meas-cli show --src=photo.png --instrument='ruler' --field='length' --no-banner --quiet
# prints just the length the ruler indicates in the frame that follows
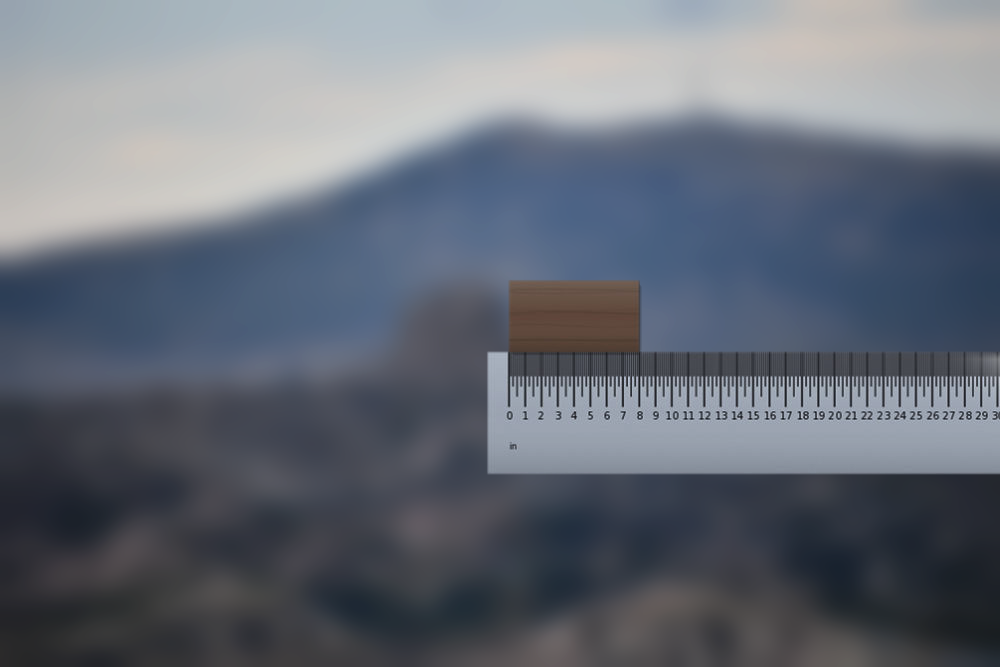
8 in
